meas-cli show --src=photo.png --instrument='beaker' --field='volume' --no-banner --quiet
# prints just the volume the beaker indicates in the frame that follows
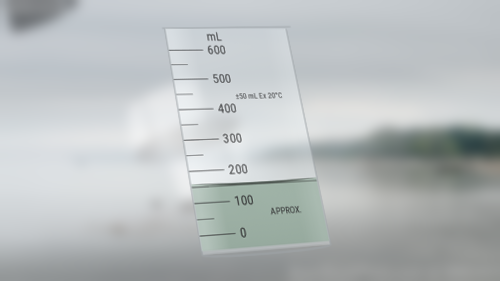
150 mL
